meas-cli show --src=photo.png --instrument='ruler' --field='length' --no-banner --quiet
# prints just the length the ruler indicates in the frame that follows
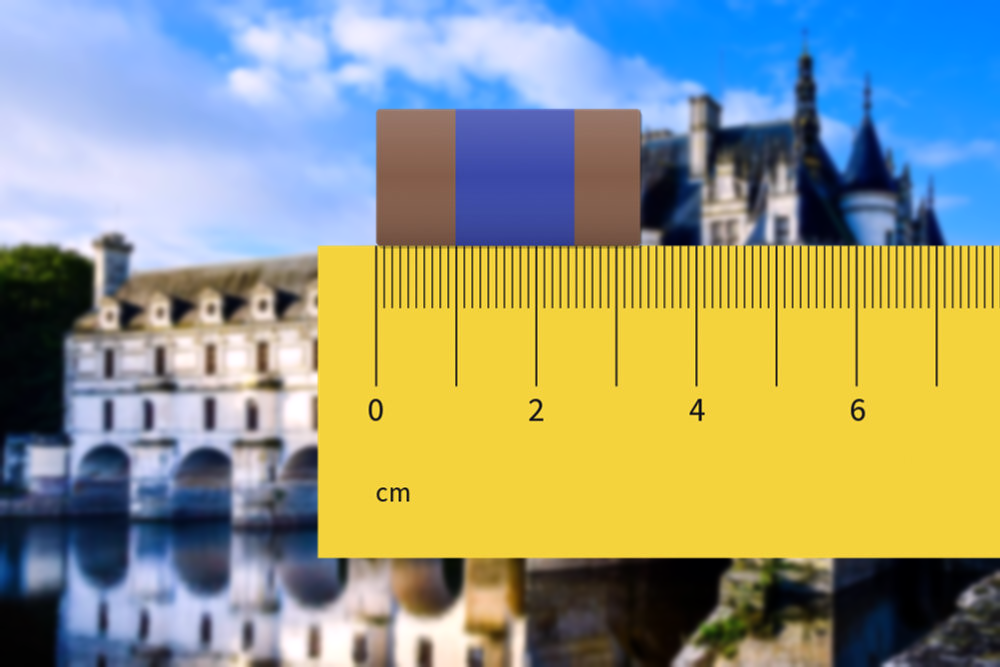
3.3 cm
